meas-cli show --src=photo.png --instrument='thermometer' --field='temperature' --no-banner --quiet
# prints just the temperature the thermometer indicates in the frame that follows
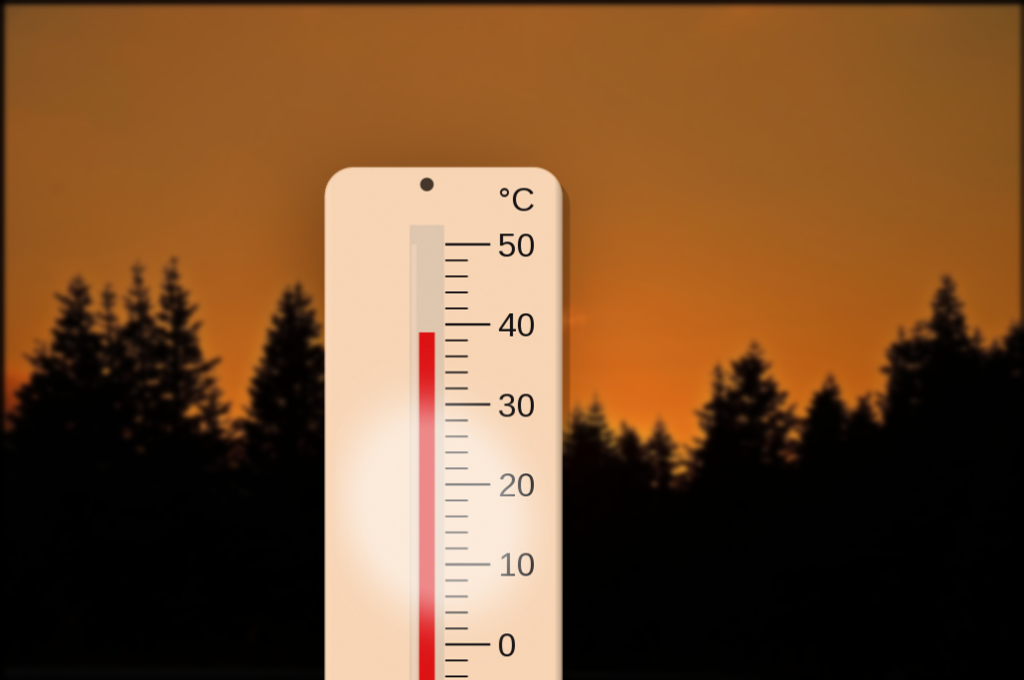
39 °C
